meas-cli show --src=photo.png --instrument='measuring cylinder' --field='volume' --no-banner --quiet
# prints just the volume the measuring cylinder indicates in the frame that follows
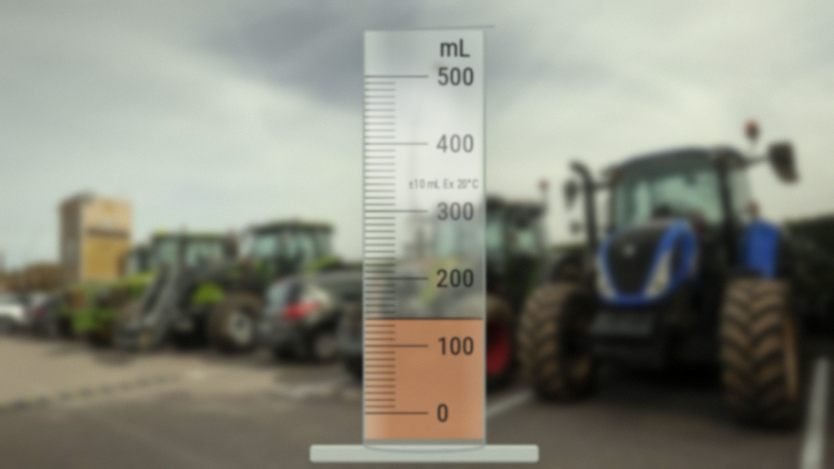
140 mL
